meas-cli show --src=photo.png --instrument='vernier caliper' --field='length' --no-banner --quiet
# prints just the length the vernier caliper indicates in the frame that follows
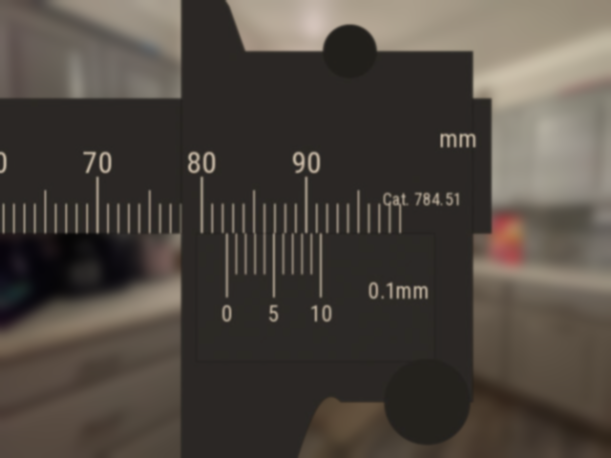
82.4 mm
